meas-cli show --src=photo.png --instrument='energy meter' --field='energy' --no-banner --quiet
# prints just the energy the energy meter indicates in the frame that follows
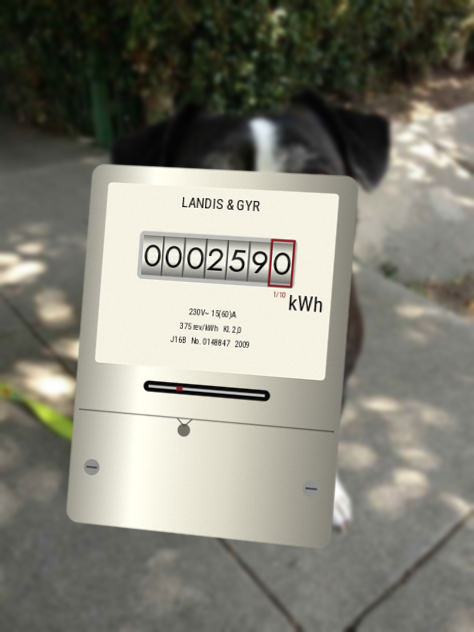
259.0 kWh
